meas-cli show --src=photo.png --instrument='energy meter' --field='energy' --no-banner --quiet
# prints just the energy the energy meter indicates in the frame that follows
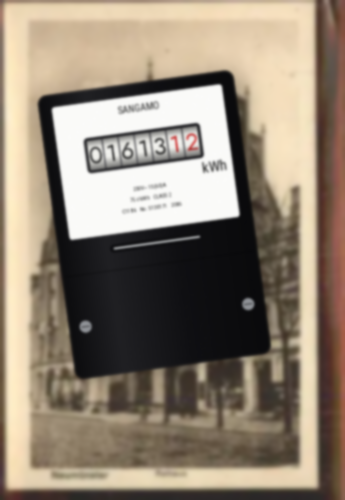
1613.12 kWh
